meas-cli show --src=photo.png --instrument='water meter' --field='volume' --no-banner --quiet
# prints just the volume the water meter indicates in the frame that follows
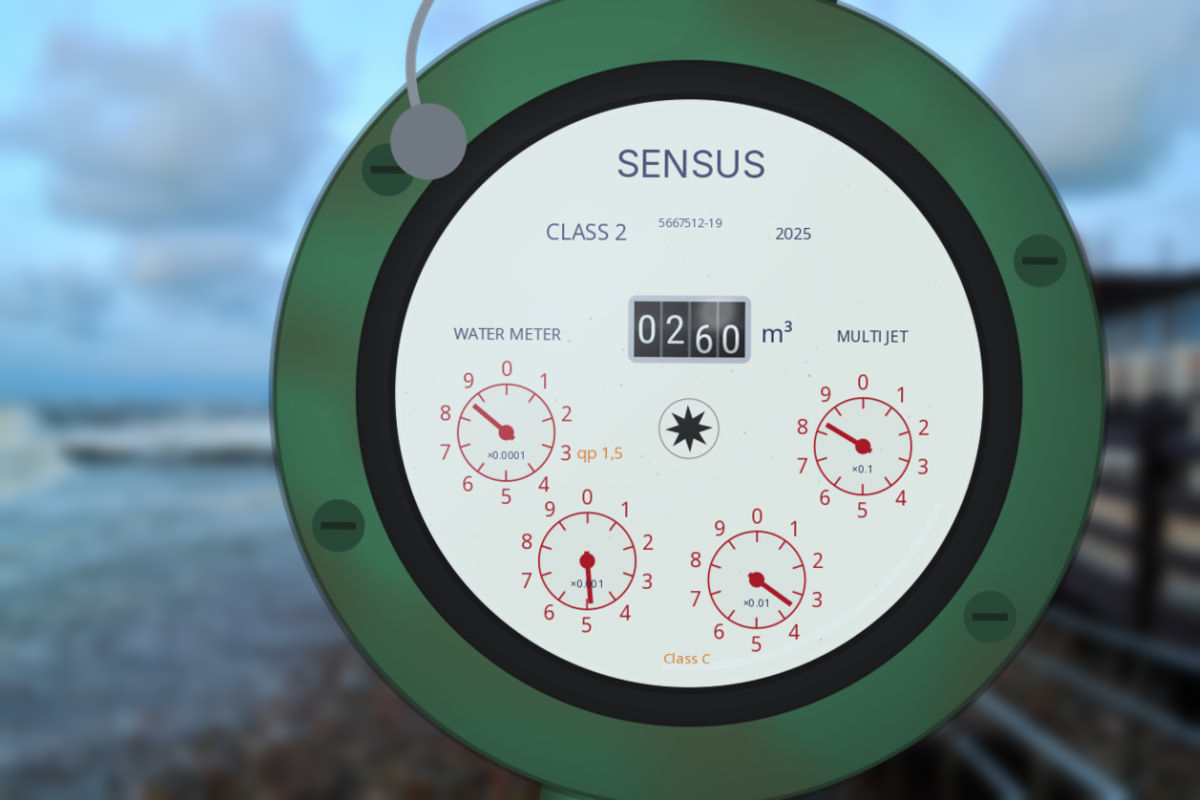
259.8348 m³
